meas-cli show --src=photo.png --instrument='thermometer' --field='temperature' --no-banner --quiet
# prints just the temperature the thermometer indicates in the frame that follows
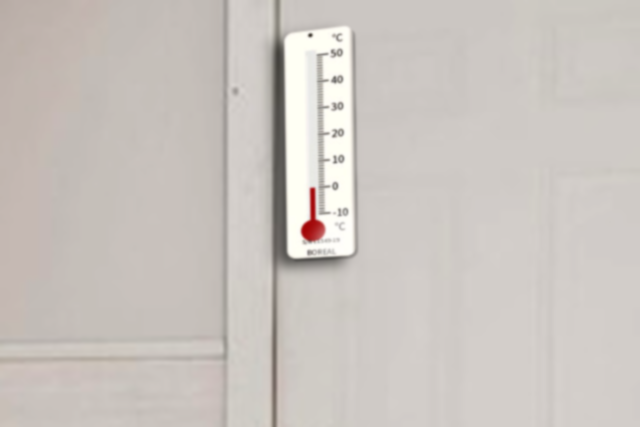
0 °C
